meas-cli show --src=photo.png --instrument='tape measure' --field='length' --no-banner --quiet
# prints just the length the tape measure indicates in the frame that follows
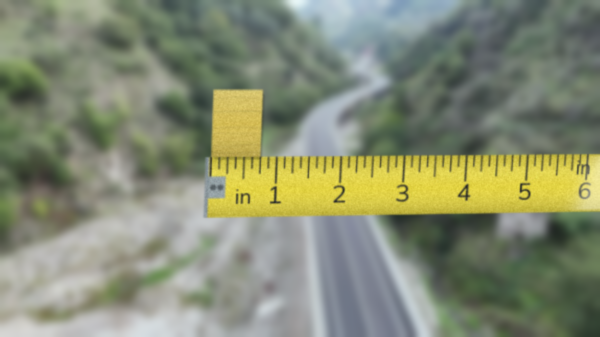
0.75 in
